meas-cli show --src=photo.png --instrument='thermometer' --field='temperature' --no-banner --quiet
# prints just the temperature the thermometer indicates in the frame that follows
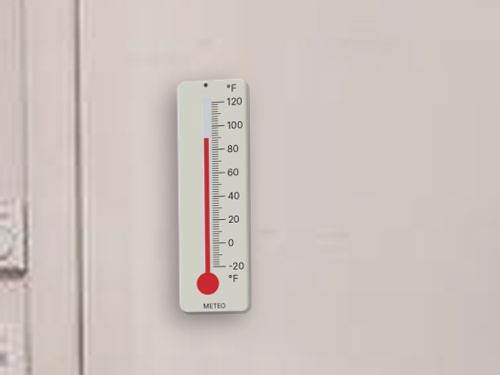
90 °F
